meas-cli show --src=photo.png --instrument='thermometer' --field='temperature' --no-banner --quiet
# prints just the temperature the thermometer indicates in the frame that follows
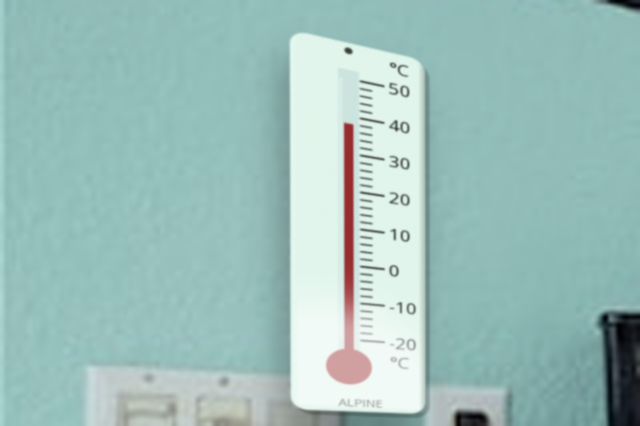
38 °C
